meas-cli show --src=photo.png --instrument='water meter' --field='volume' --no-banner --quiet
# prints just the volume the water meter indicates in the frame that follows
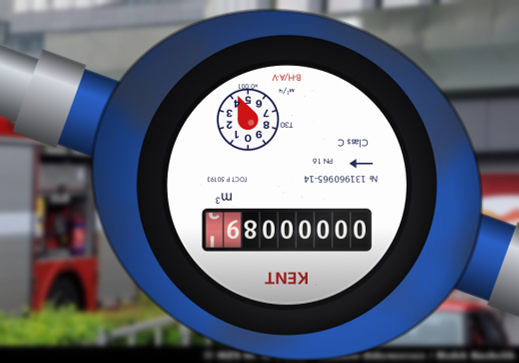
8.914 m³
